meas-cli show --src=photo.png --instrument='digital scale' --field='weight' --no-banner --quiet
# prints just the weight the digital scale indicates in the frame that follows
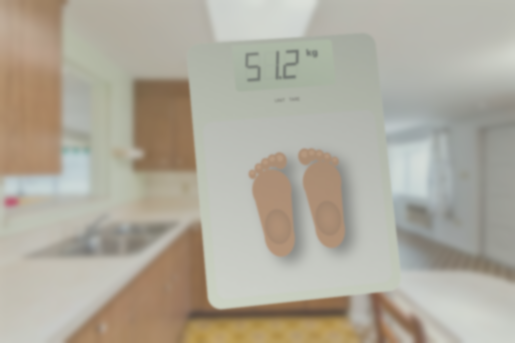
51.2 kg
